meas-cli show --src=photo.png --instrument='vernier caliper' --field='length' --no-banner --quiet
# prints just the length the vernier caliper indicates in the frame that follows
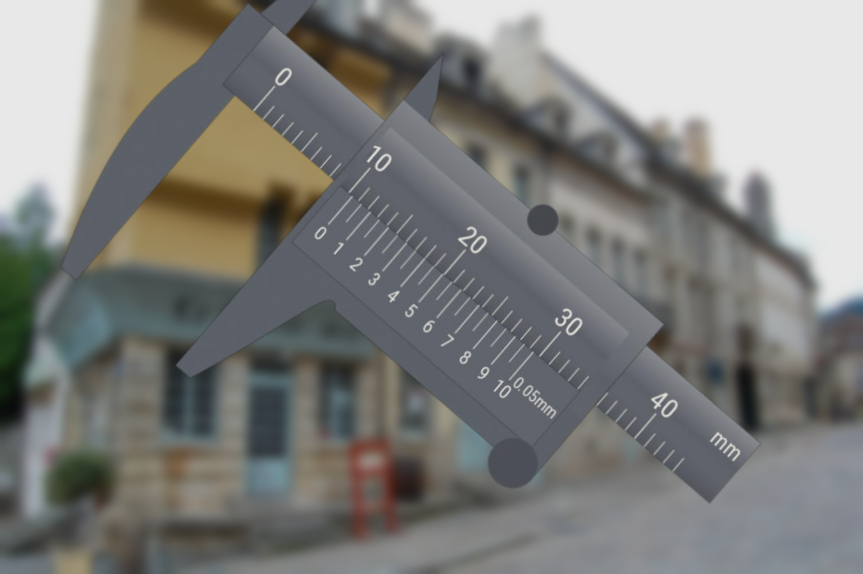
10.4 mm
